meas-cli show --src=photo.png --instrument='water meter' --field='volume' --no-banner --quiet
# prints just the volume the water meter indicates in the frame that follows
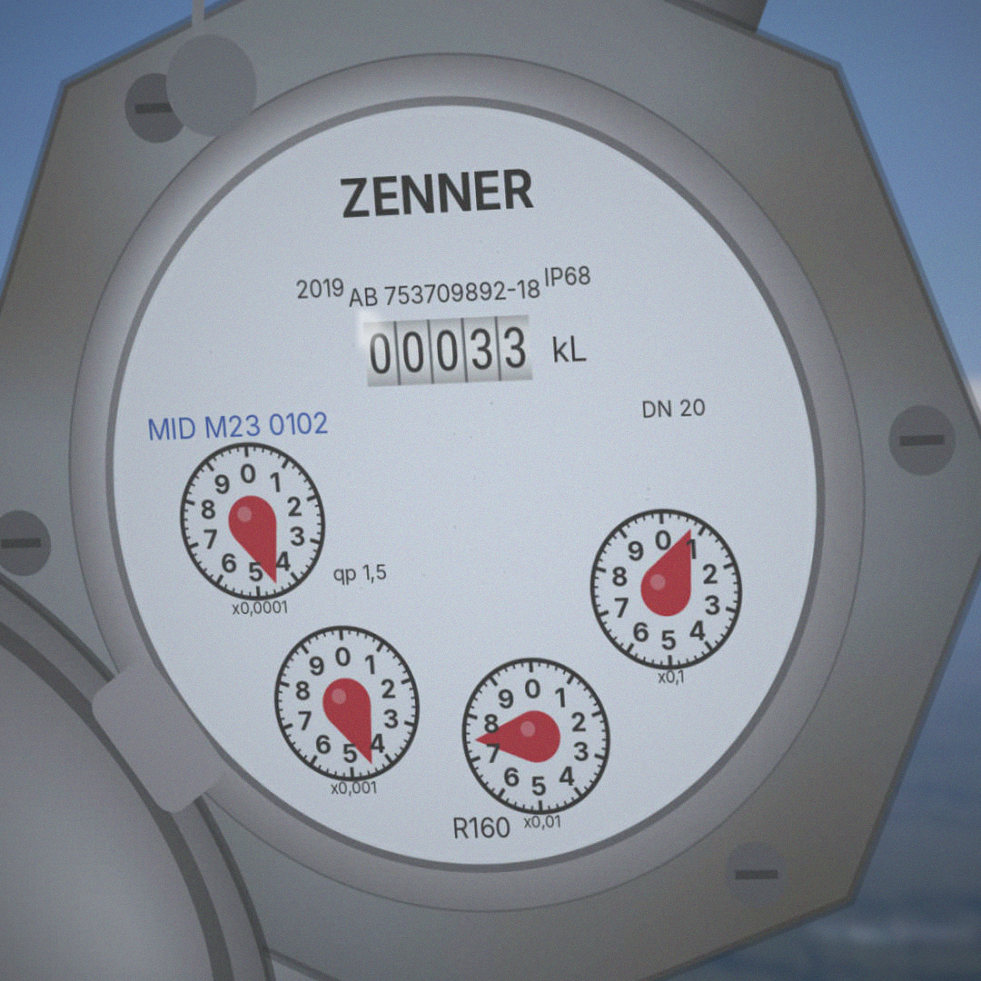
33.0744 kL
